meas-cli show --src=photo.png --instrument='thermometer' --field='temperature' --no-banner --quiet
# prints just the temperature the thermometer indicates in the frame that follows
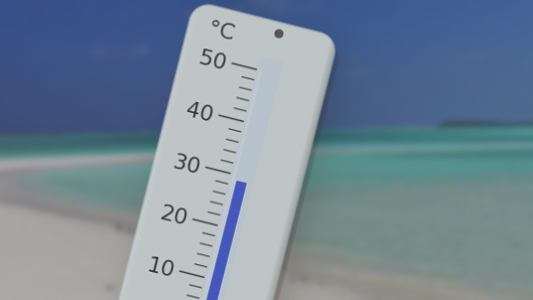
29 °C
